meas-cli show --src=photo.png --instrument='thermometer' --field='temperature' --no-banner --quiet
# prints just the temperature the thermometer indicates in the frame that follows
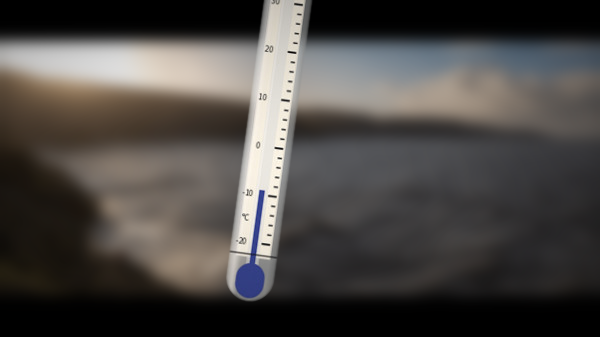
-9 °C
